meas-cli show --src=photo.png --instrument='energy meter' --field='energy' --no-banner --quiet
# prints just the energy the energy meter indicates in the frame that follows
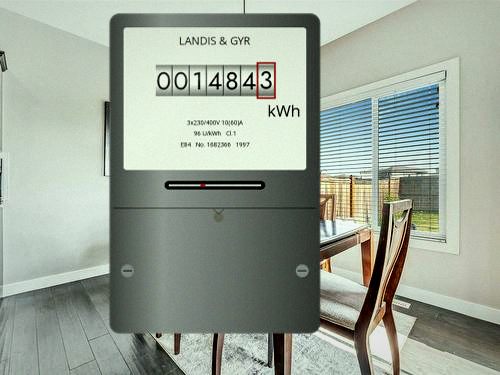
1484.3 kWh
